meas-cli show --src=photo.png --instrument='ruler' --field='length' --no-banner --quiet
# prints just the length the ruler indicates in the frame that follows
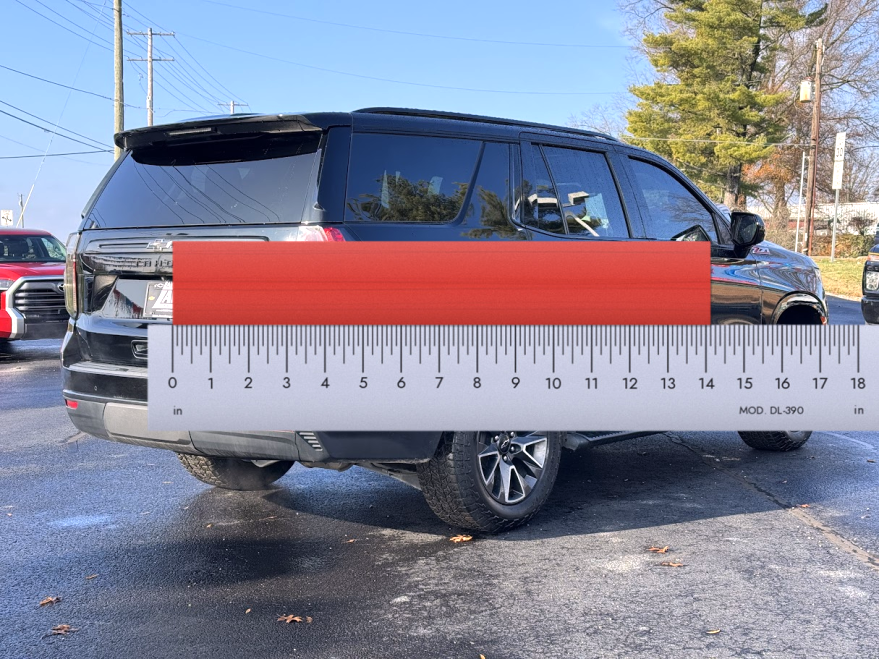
14.125 in
